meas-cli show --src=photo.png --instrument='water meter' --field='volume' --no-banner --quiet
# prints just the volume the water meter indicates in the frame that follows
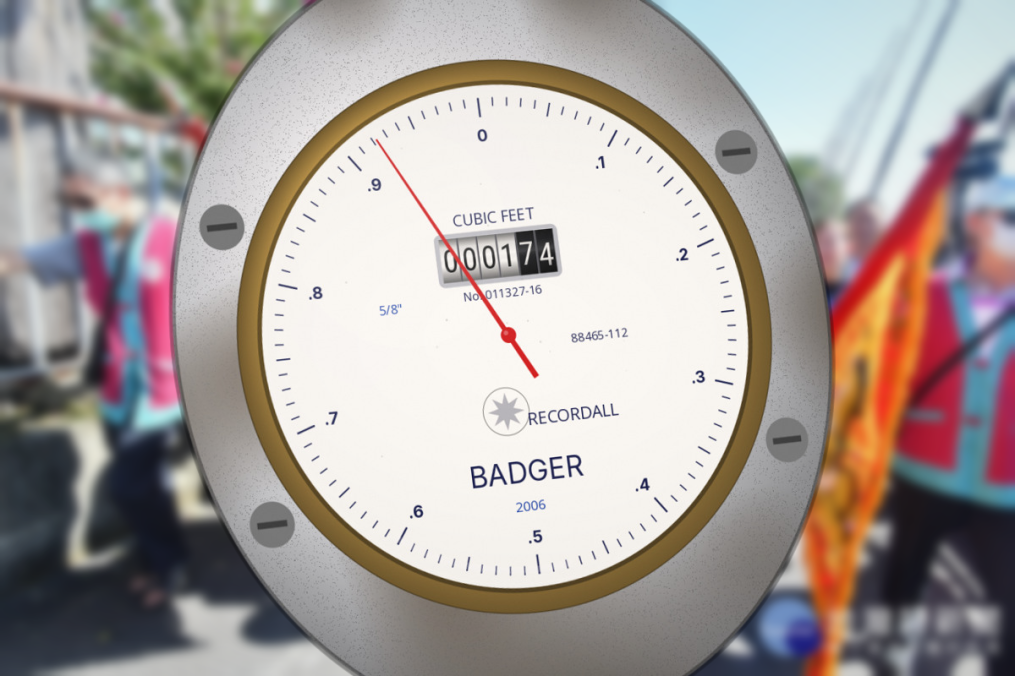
173.92 ft³
